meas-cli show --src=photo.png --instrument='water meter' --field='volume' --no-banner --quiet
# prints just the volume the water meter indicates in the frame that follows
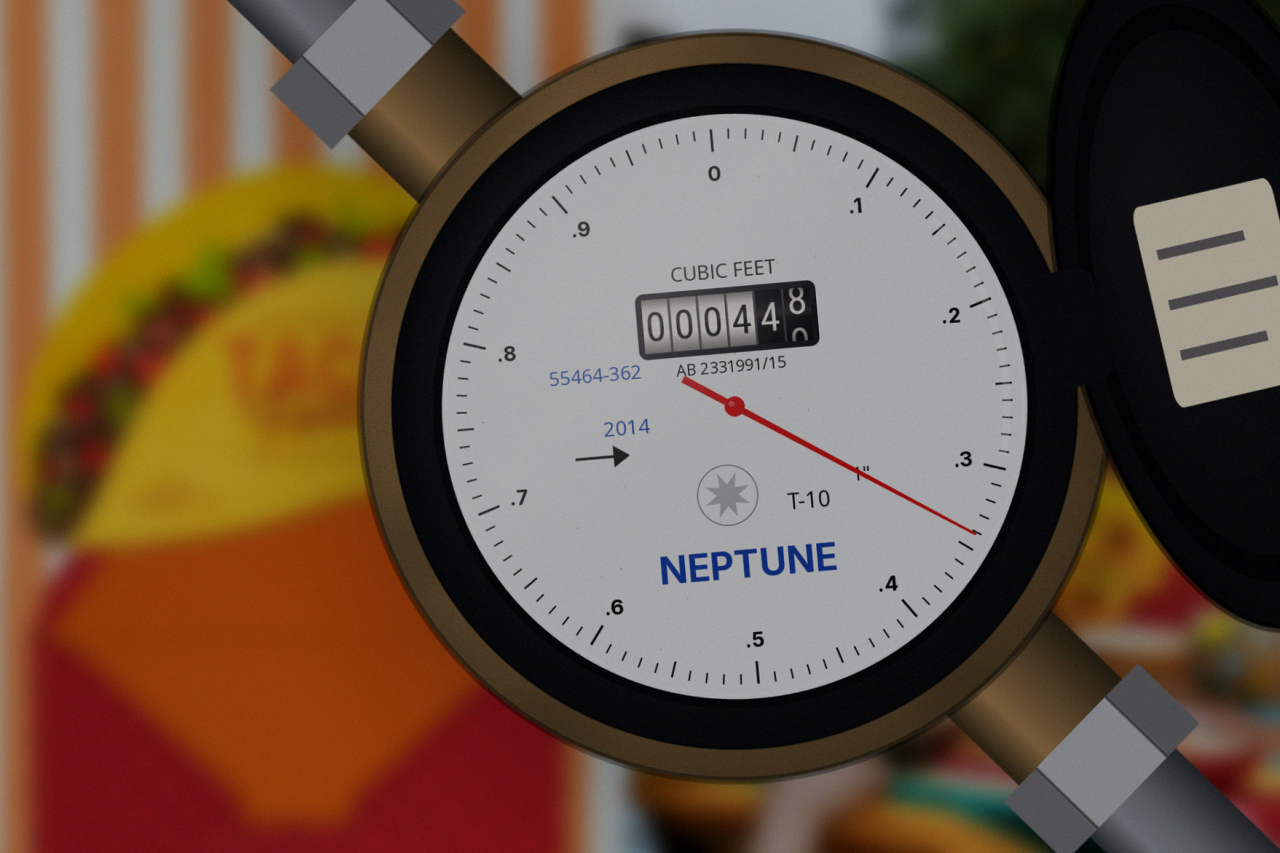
448.34 ft³
